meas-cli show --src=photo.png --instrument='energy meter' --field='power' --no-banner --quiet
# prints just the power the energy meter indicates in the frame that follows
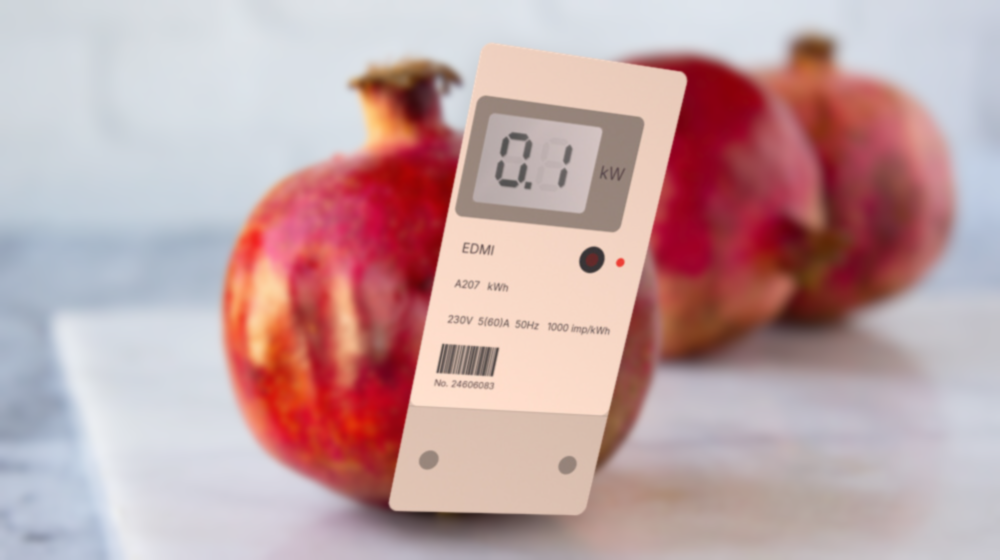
0.1 kW
